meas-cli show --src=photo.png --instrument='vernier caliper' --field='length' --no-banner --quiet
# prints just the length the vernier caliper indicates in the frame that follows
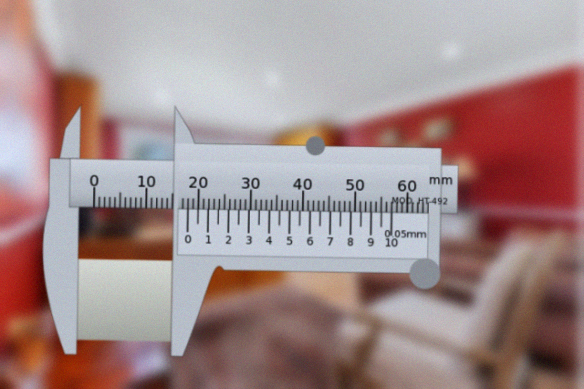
18.0 mm
